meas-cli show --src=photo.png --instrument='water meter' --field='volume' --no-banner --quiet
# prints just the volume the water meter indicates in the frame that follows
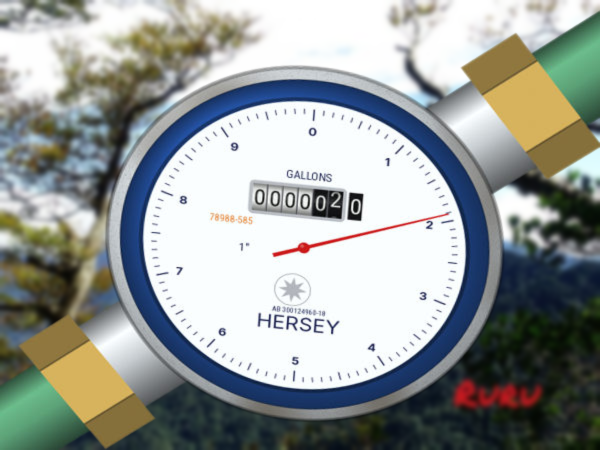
21.9 gal
